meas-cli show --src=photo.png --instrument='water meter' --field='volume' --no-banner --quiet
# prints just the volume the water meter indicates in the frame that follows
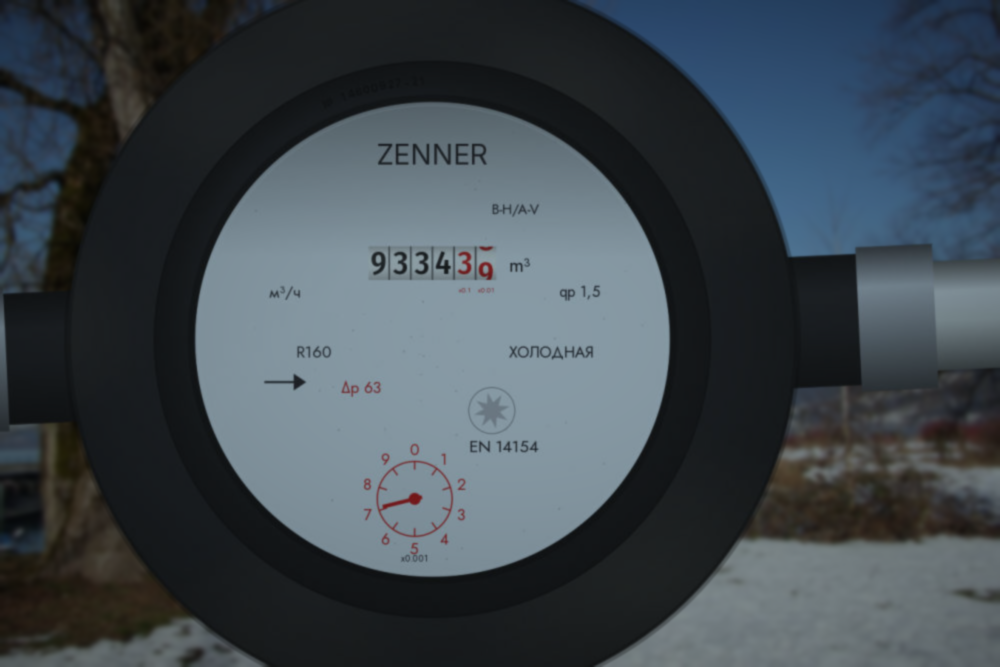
9334.387 m³
